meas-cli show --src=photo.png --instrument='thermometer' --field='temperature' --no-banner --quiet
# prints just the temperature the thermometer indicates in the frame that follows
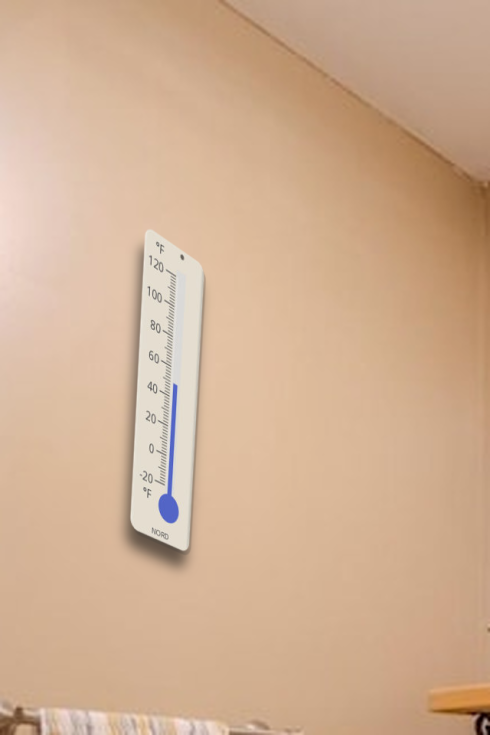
50 °F
